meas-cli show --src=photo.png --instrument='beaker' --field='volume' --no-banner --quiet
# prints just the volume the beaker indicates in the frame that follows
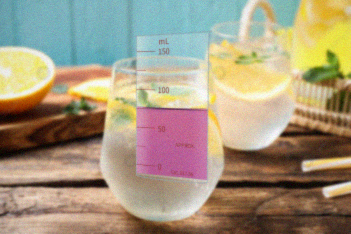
75 mL
